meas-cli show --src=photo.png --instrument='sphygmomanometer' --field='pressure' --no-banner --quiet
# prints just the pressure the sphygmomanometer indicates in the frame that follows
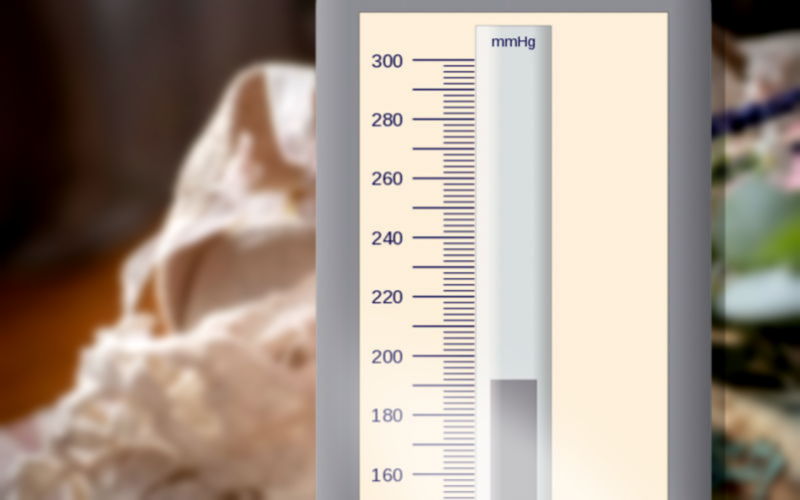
192 mmHg
